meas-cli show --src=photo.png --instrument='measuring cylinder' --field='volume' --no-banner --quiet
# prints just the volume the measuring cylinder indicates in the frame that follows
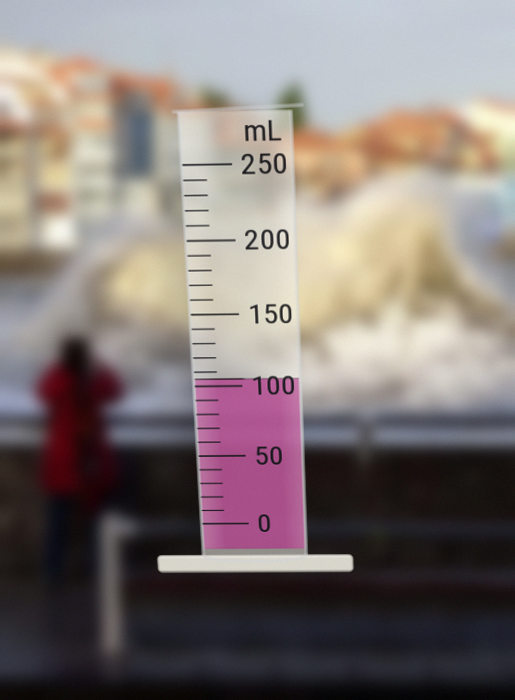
105 mL
